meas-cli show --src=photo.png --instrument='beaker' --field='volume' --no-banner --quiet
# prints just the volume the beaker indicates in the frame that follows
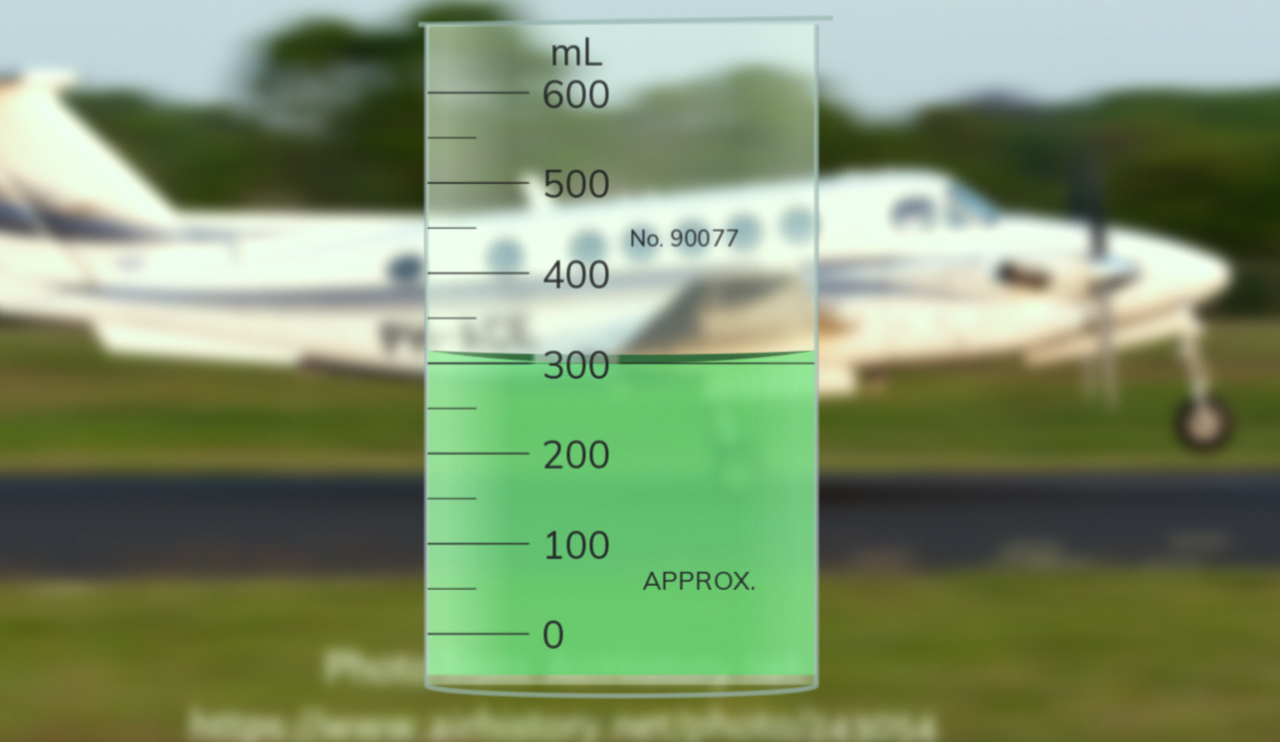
300 mL
